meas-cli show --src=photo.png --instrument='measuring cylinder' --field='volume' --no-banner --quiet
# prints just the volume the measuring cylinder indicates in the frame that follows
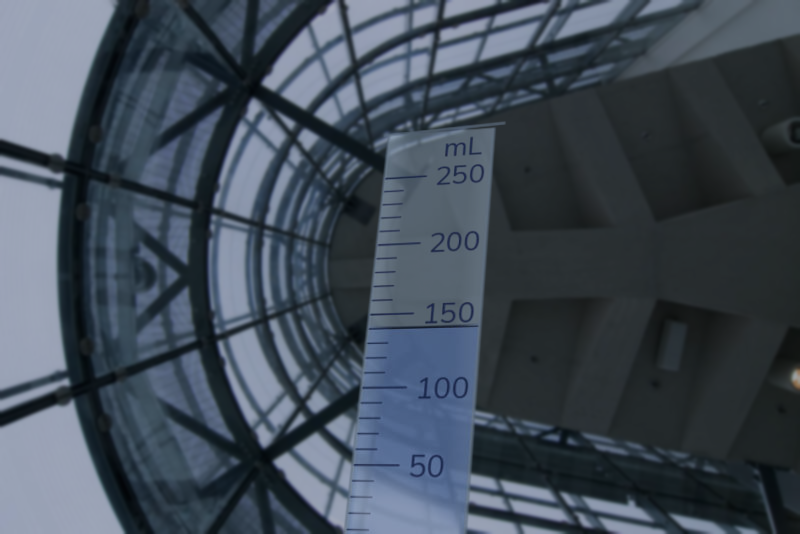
140 mL
